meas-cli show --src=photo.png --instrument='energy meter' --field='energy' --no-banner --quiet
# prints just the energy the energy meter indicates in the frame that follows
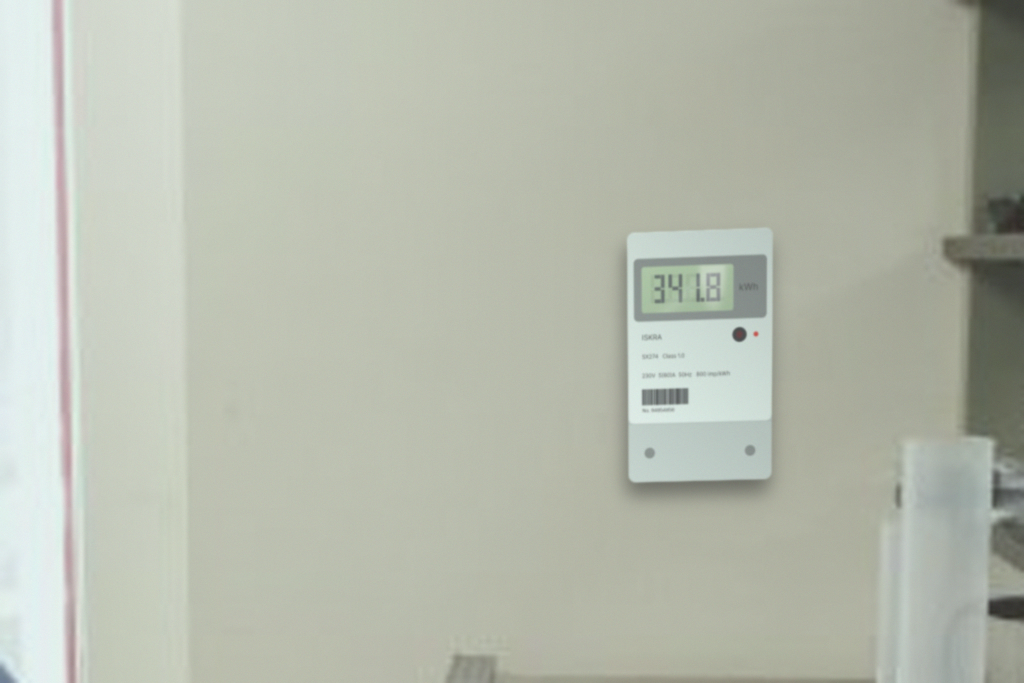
341.8 kWh
